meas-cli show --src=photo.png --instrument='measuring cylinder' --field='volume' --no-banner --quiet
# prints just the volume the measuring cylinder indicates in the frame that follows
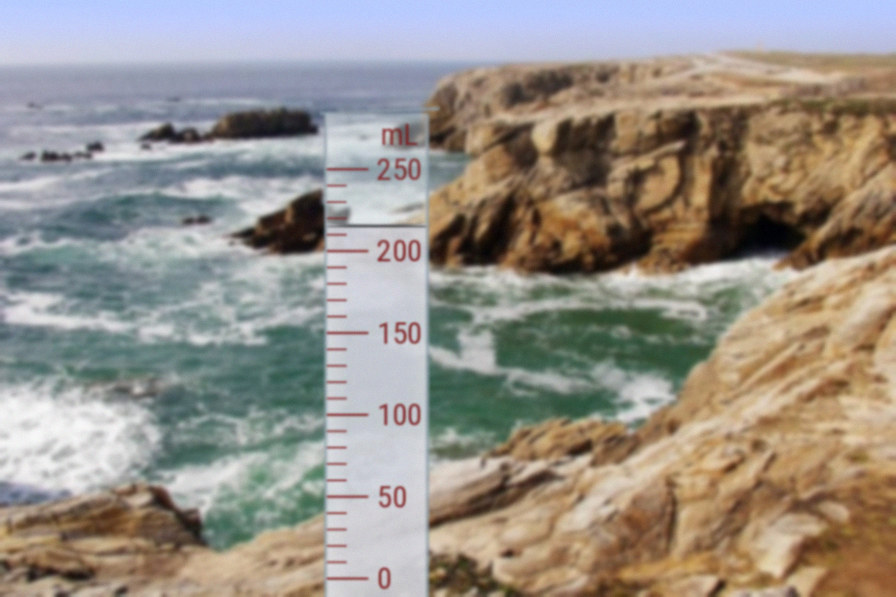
215 mL
